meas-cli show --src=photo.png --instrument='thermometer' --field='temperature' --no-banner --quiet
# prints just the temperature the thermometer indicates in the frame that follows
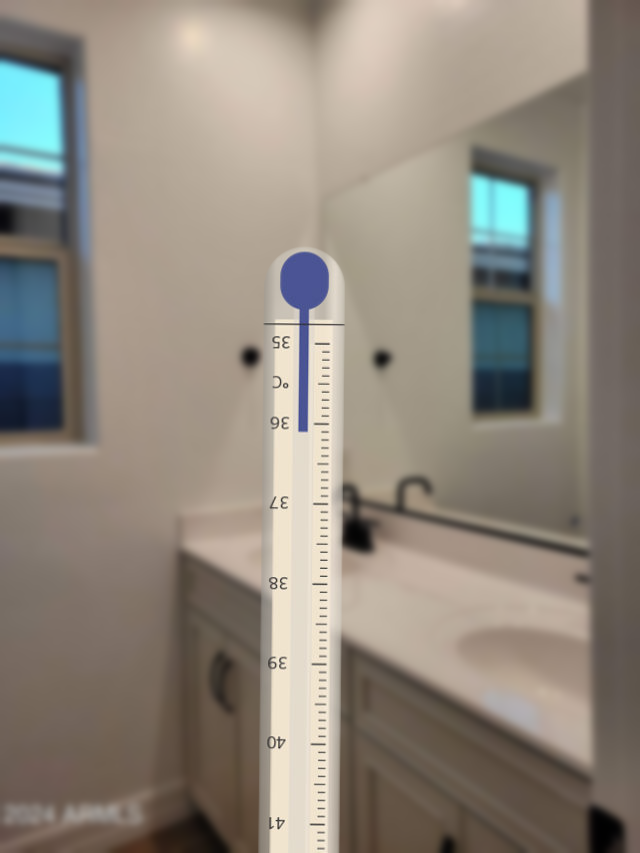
36.1 °C
